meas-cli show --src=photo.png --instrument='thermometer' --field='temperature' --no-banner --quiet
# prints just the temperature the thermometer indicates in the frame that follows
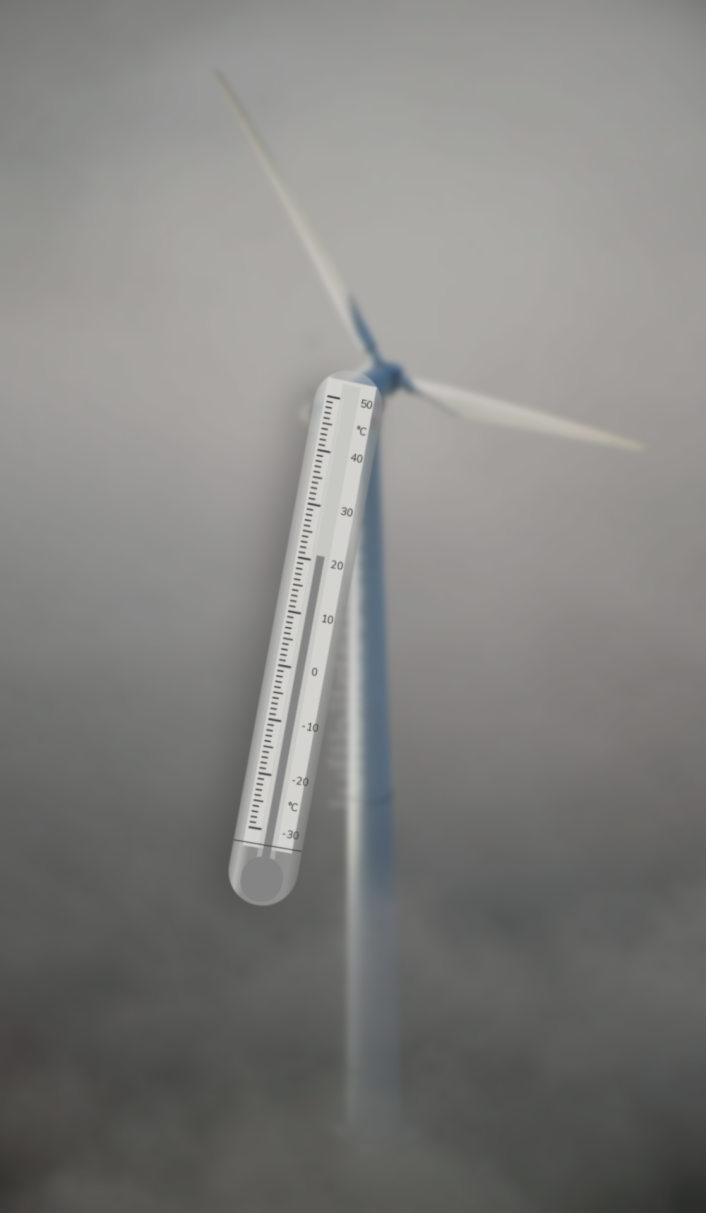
21 °C
